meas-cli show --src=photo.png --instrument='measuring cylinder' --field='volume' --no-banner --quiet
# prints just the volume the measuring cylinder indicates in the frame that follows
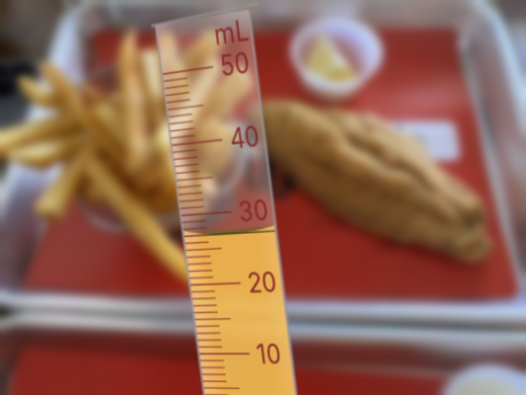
27 mL
